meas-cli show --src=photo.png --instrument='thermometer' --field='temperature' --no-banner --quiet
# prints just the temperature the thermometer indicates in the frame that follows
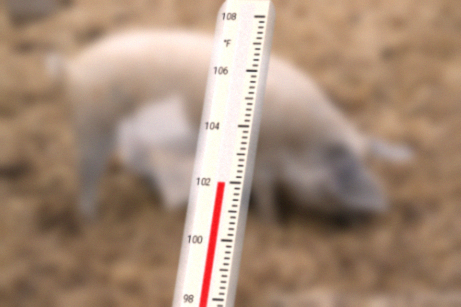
102 °F
